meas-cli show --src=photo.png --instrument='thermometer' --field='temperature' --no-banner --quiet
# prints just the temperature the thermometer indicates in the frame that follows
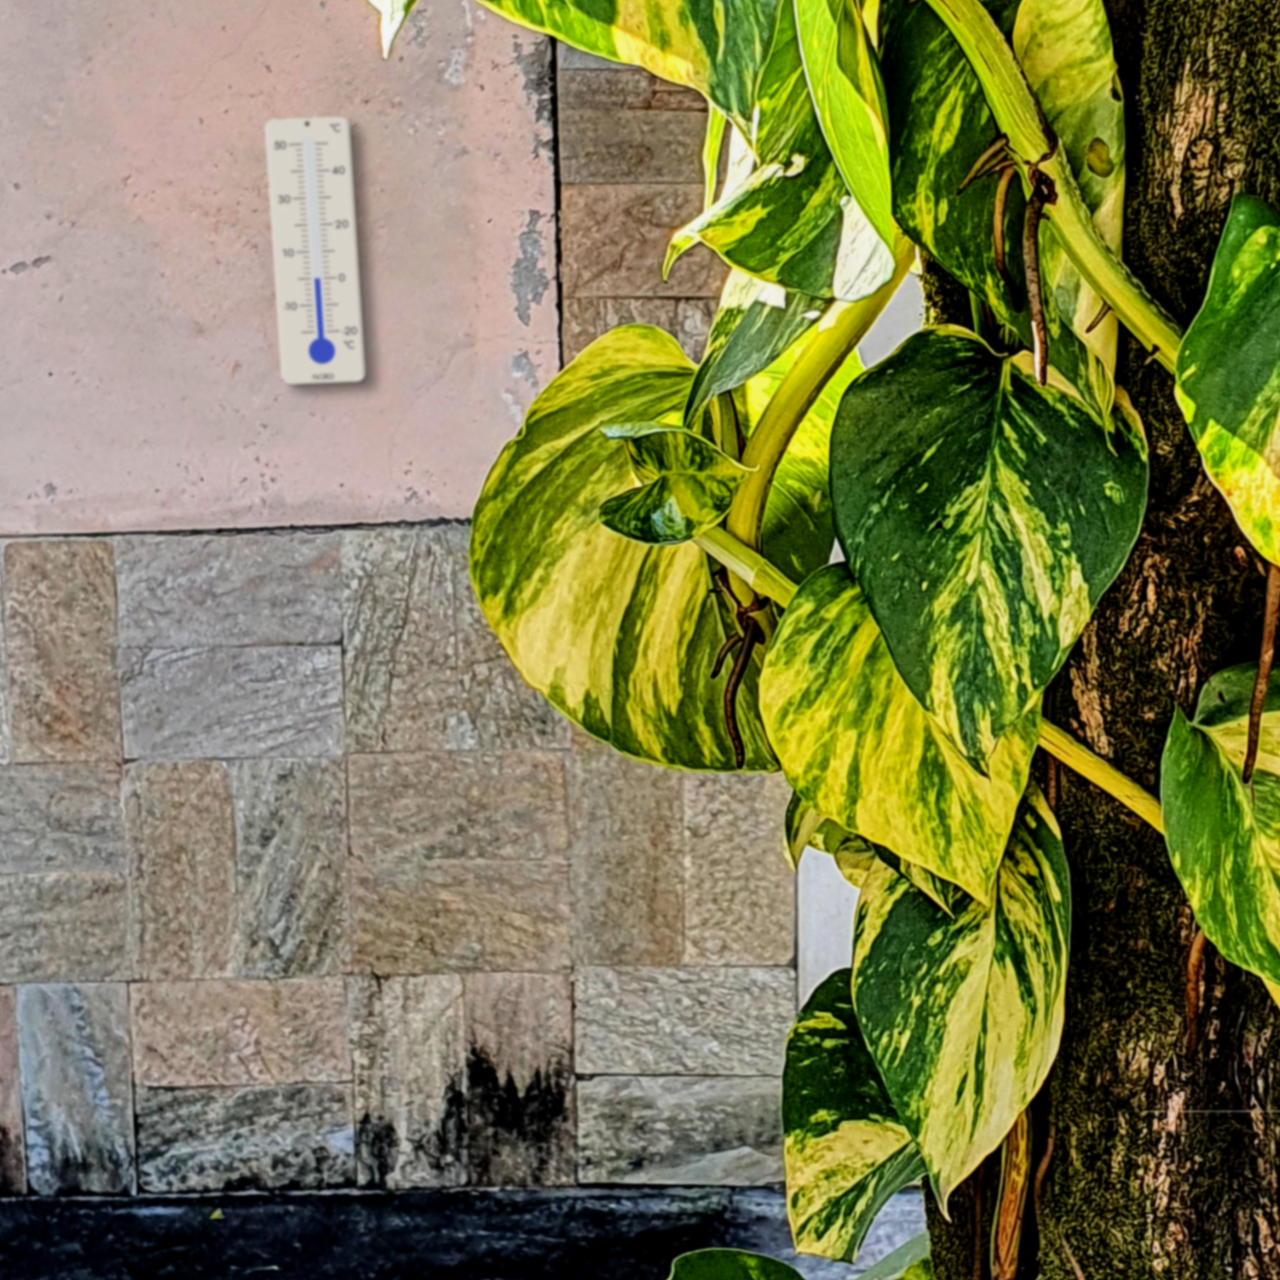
0 °C
